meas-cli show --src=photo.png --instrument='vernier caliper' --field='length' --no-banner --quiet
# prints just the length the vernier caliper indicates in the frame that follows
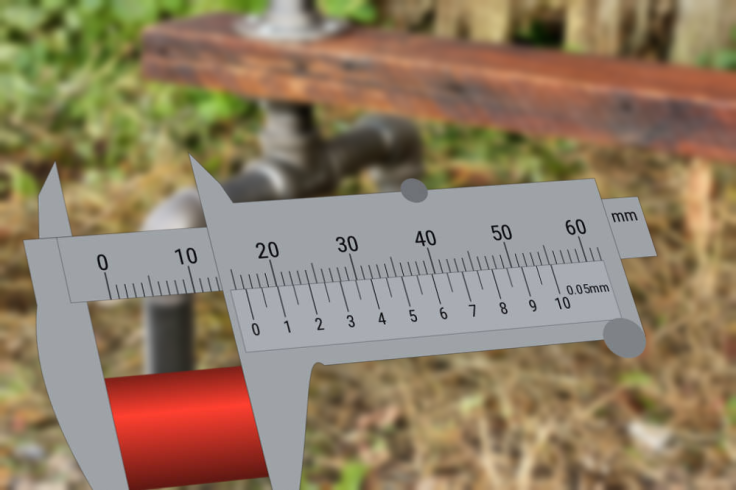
16.2 mm
